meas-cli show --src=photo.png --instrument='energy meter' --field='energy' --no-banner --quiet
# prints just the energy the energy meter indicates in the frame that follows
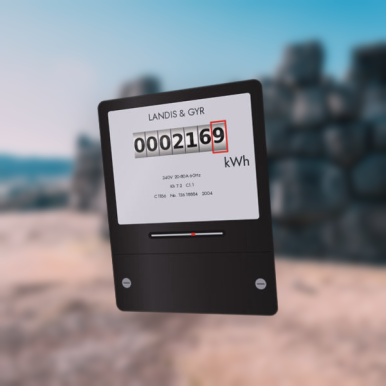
216.9 kWh
